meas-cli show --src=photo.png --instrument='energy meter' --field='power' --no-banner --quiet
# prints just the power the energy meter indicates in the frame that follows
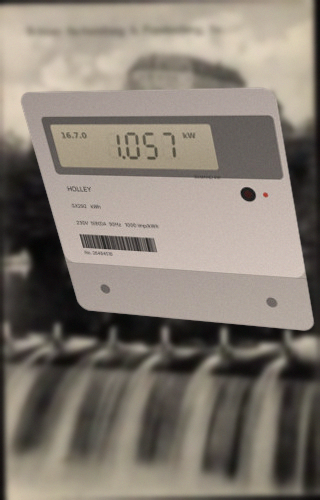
1.057 kW
